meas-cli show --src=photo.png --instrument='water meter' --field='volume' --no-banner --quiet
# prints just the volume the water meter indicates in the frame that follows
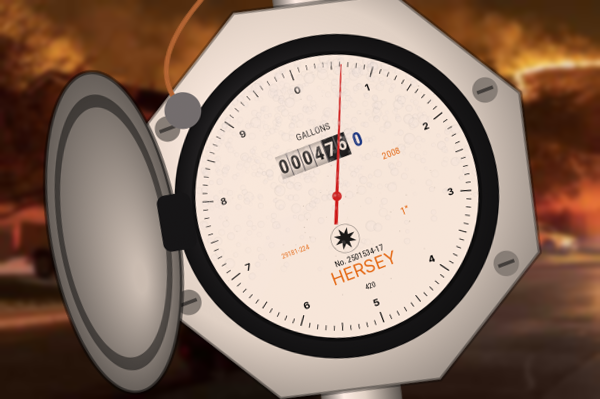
4760.6 gal
